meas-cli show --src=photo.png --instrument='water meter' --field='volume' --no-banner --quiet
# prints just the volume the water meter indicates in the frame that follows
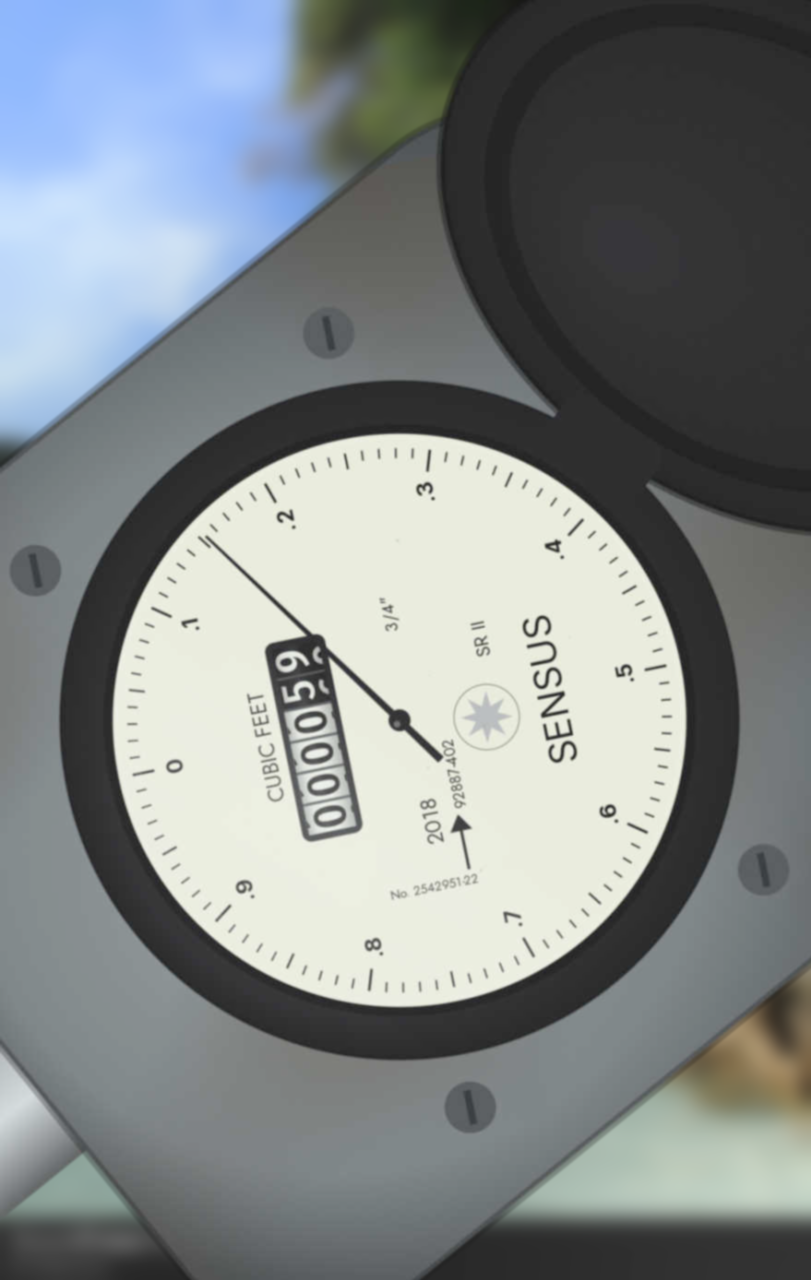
59.15 ft³
